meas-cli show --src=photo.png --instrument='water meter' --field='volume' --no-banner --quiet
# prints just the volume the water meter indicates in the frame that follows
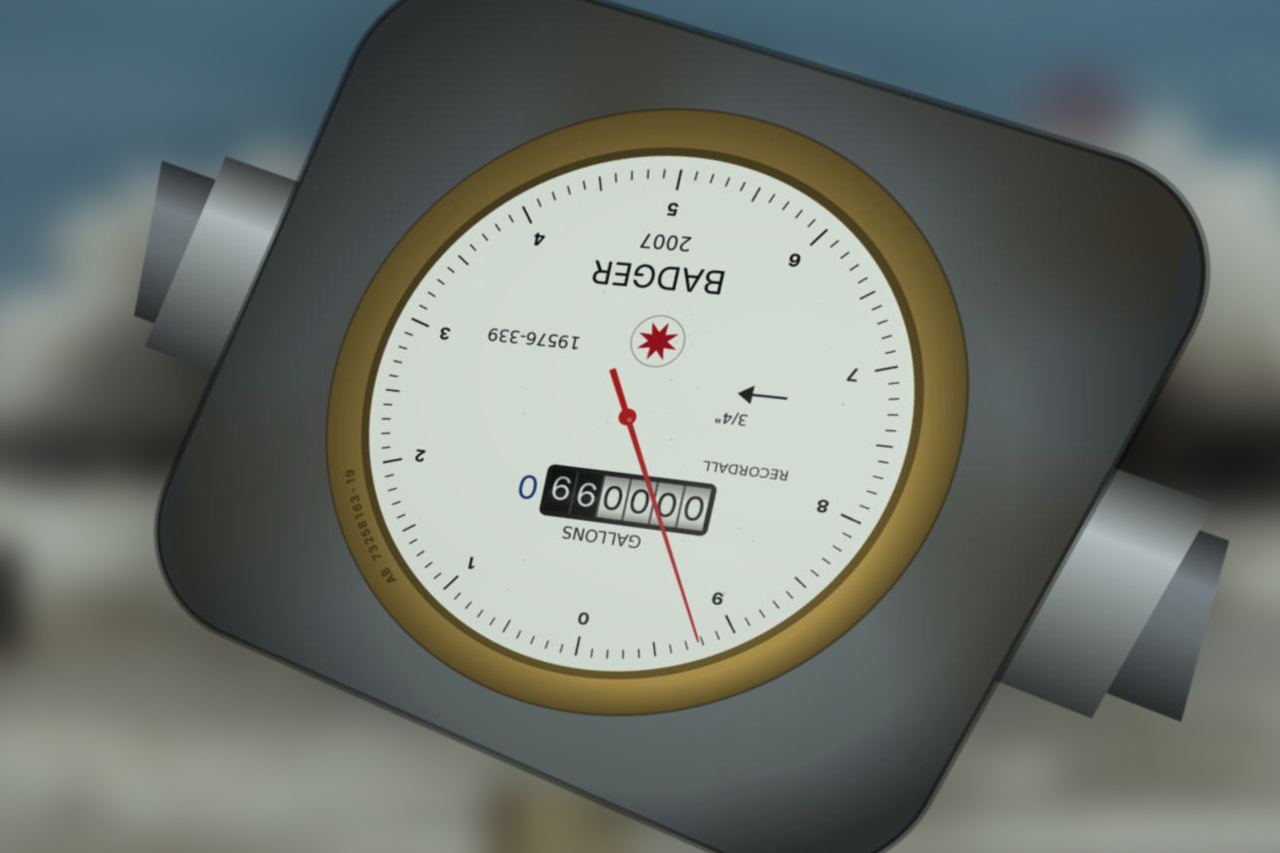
989.2 gal
